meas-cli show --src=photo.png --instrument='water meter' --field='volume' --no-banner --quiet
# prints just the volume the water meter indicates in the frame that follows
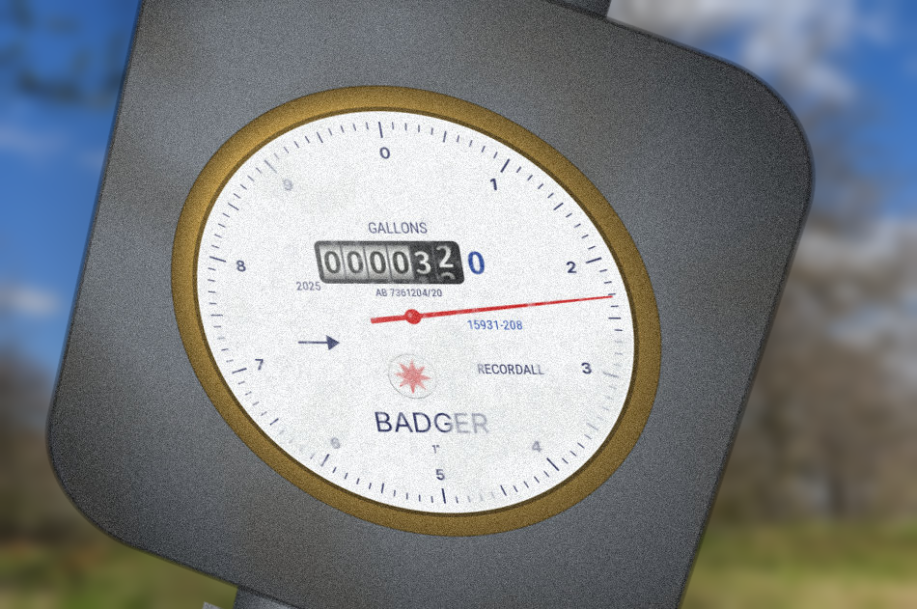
322.3 gal
